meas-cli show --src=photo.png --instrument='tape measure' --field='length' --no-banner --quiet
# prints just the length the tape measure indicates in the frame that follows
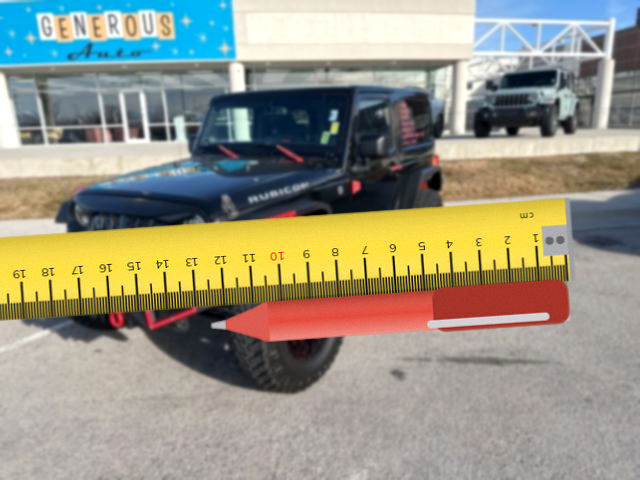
12.5 cm
